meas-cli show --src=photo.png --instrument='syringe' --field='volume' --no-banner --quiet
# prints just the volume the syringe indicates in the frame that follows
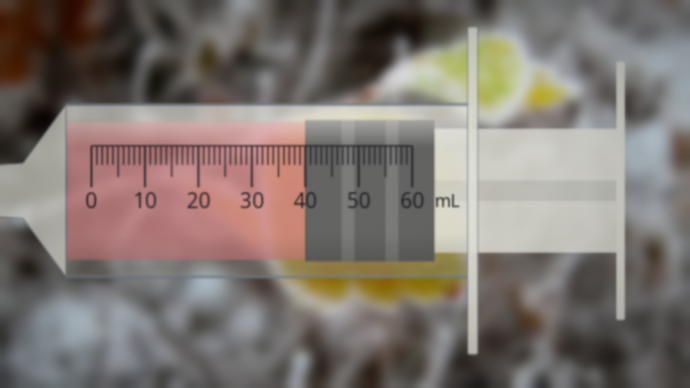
40 mL
